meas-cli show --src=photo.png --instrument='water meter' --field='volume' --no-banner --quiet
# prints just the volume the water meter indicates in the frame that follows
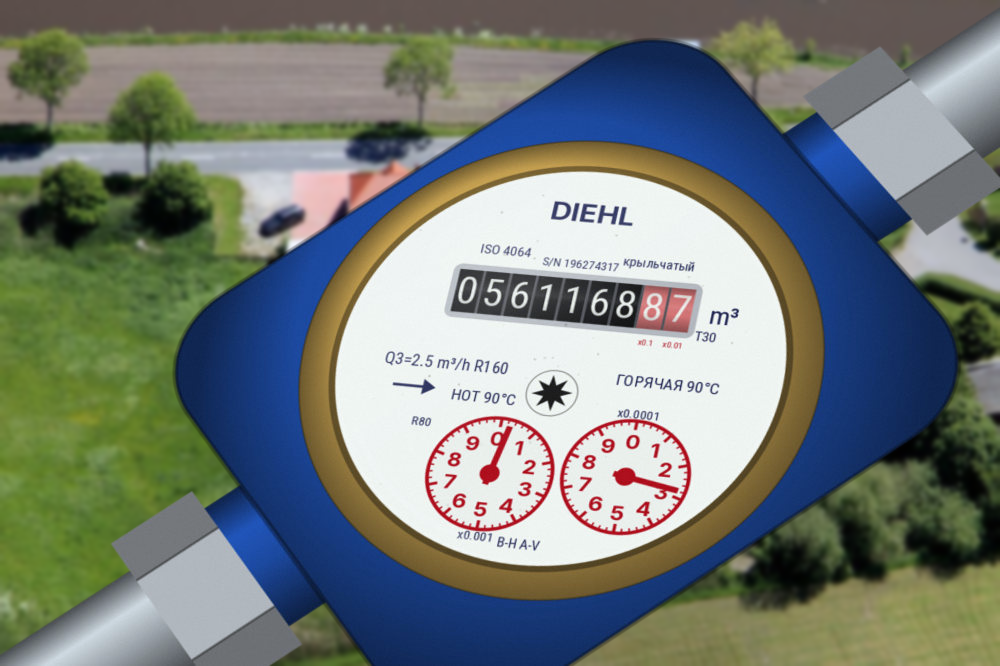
561168.8702 m³
